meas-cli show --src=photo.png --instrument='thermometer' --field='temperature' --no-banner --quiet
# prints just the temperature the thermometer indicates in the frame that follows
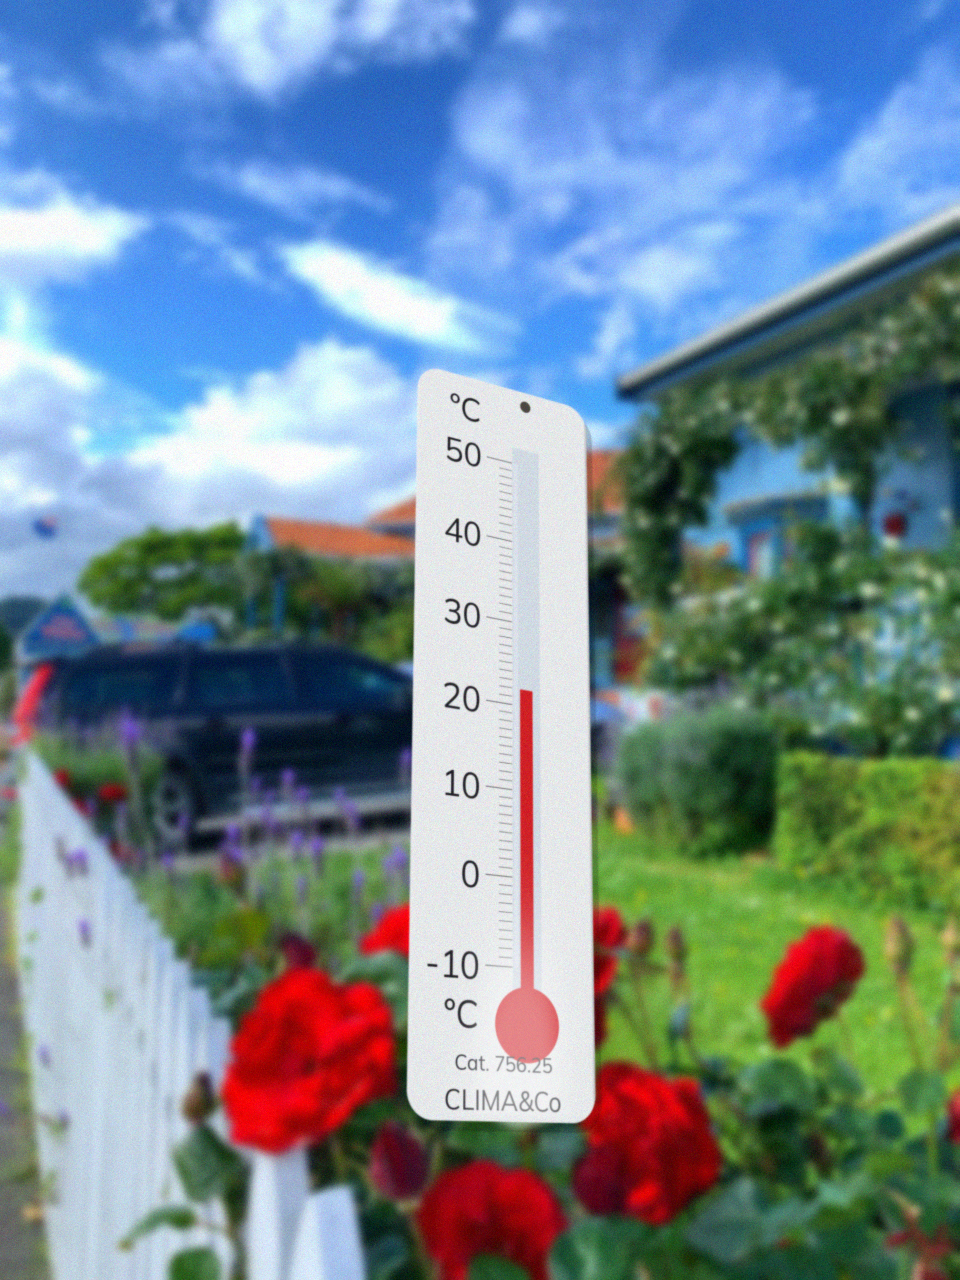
22 °C
